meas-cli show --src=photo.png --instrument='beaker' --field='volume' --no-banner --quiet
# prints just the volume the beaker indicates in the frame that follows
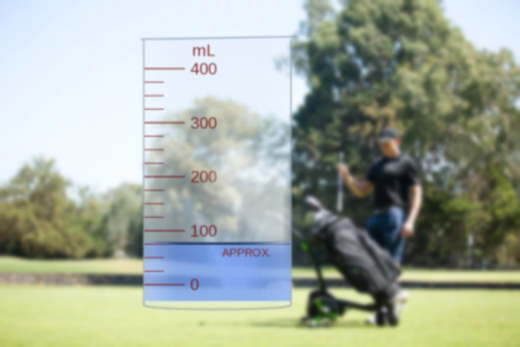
75 mL
